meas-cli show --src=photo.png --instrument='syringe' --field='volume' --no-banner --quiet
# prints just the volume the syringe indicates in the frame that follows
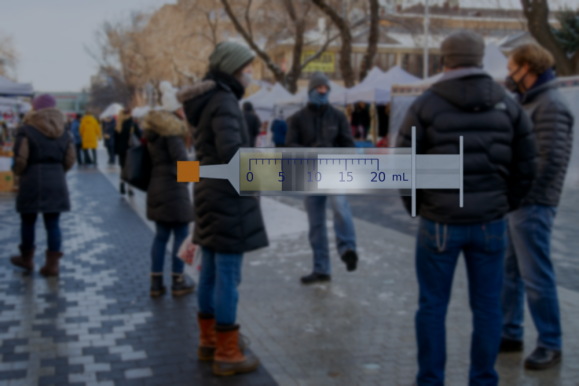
5 mL
